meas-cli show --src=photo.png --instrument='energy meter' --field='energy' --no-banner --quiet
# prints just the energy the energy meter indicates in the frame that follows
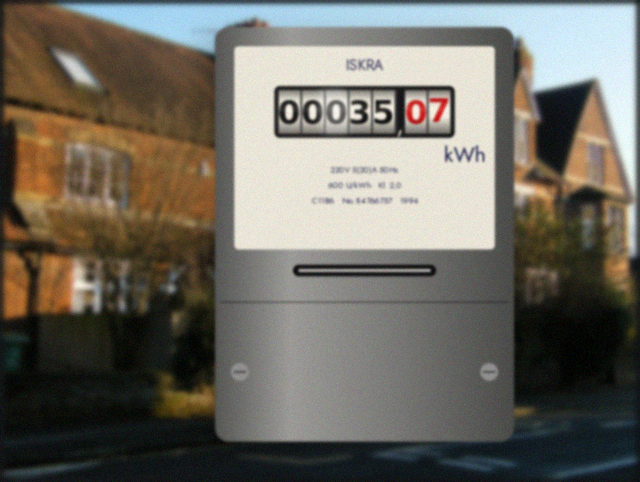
35.07 kWh
